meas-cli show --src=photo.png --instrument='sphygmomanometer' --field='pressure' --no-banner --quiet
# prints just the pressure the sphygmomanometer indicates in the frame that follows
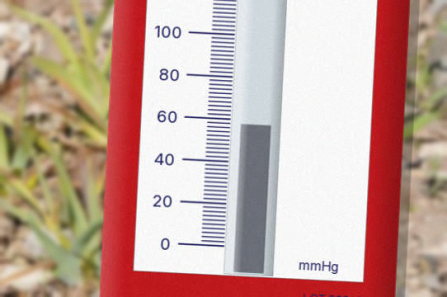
58 mmHg
